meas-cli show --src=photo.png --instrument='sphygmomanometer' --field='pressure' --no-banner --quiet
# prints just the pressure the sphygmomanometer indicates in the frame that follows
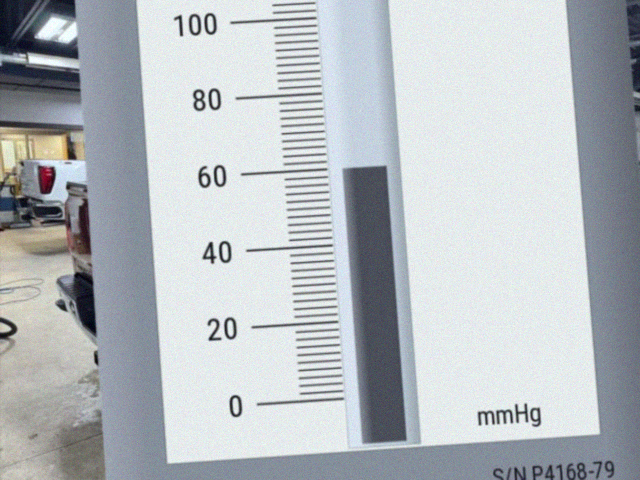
60 mmHg
